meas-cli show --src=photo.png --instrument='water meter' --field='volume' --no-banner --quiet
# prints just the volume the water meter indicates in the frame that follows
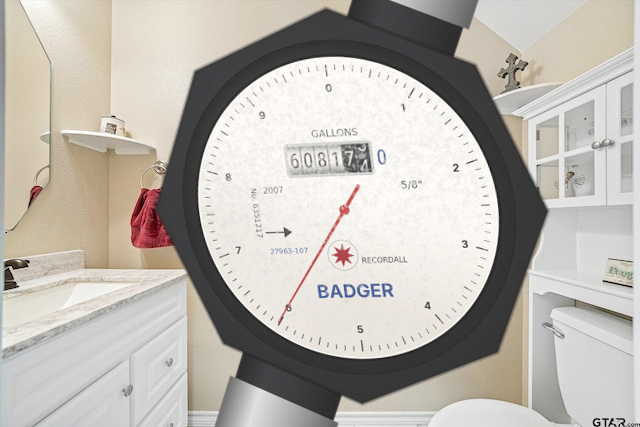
6081736.0 gal
